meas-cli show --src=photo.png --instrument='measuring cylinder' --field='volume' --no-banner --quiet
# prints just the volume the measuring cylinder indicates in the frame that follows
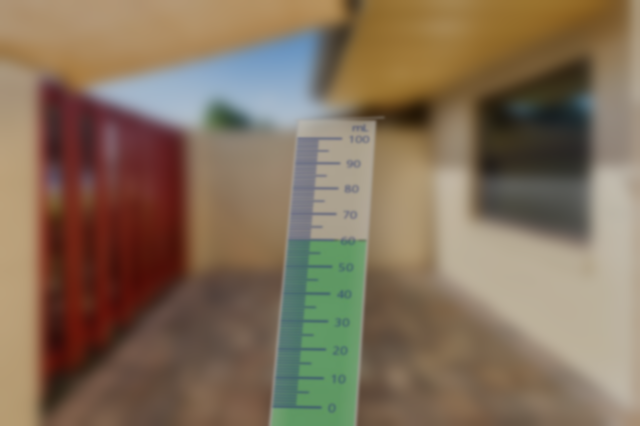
60 mL
